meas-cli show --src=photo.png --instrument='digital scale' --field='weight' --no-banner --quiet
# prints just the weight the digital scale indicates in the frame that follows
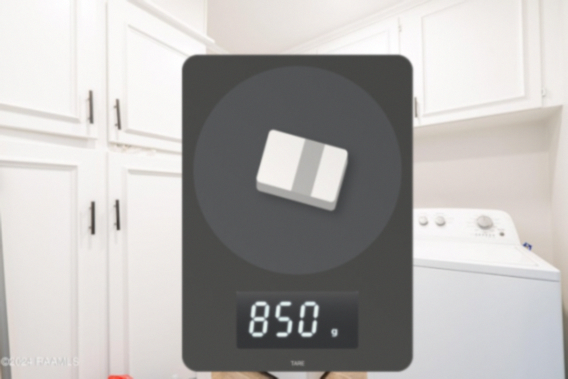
850 g
